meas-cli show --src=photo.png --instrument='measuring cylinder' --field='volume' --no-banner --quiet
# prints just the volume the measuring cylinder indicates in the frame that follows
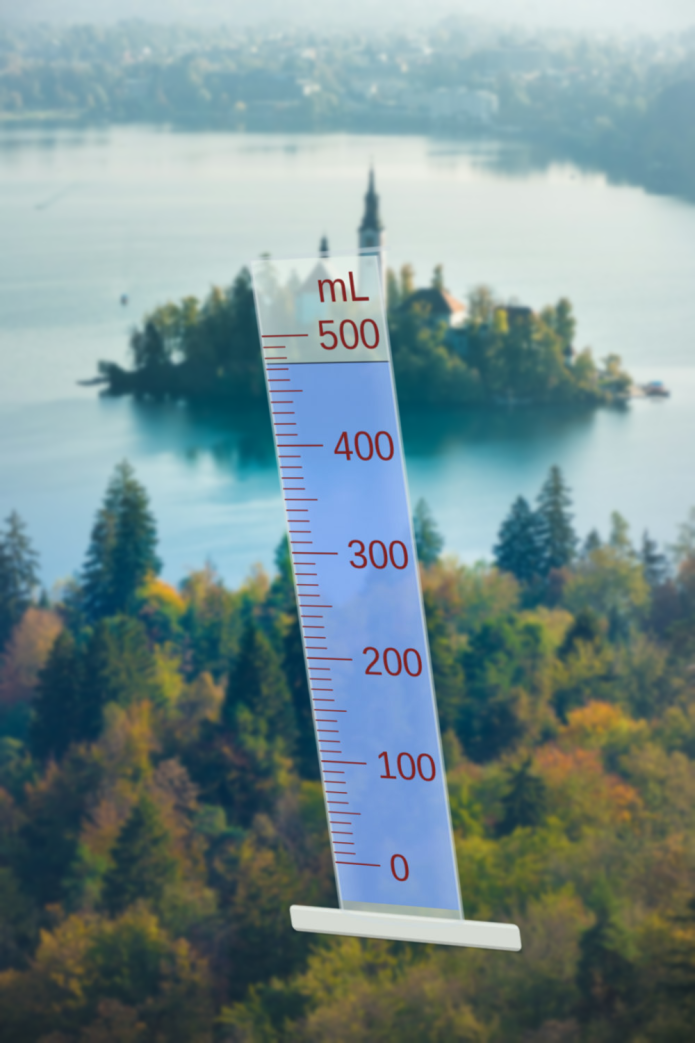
475 mL
